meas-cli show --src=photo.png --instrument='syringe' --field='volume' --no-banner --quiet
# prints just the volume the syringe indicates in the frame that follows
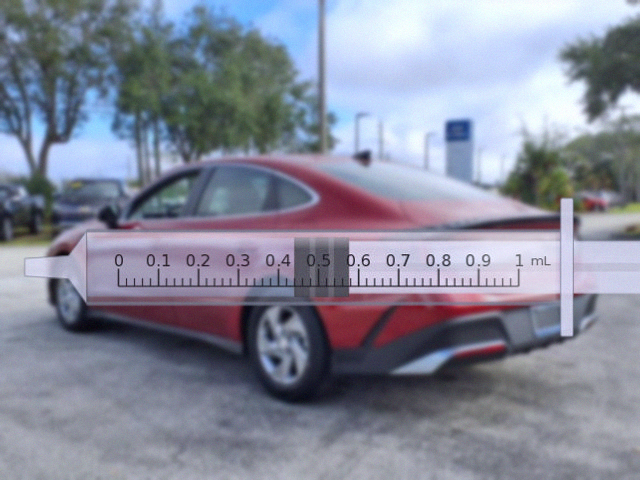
0.44 mL
